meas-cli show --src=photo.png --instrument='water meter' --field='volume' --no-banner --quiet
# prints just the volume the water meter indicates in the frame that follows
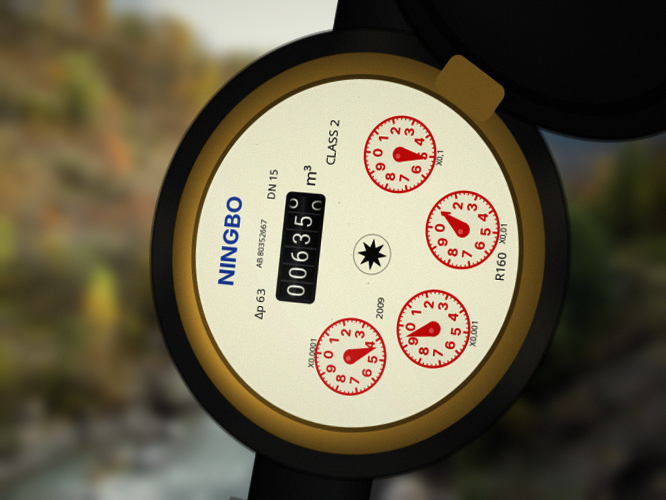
6358.5094 m³
